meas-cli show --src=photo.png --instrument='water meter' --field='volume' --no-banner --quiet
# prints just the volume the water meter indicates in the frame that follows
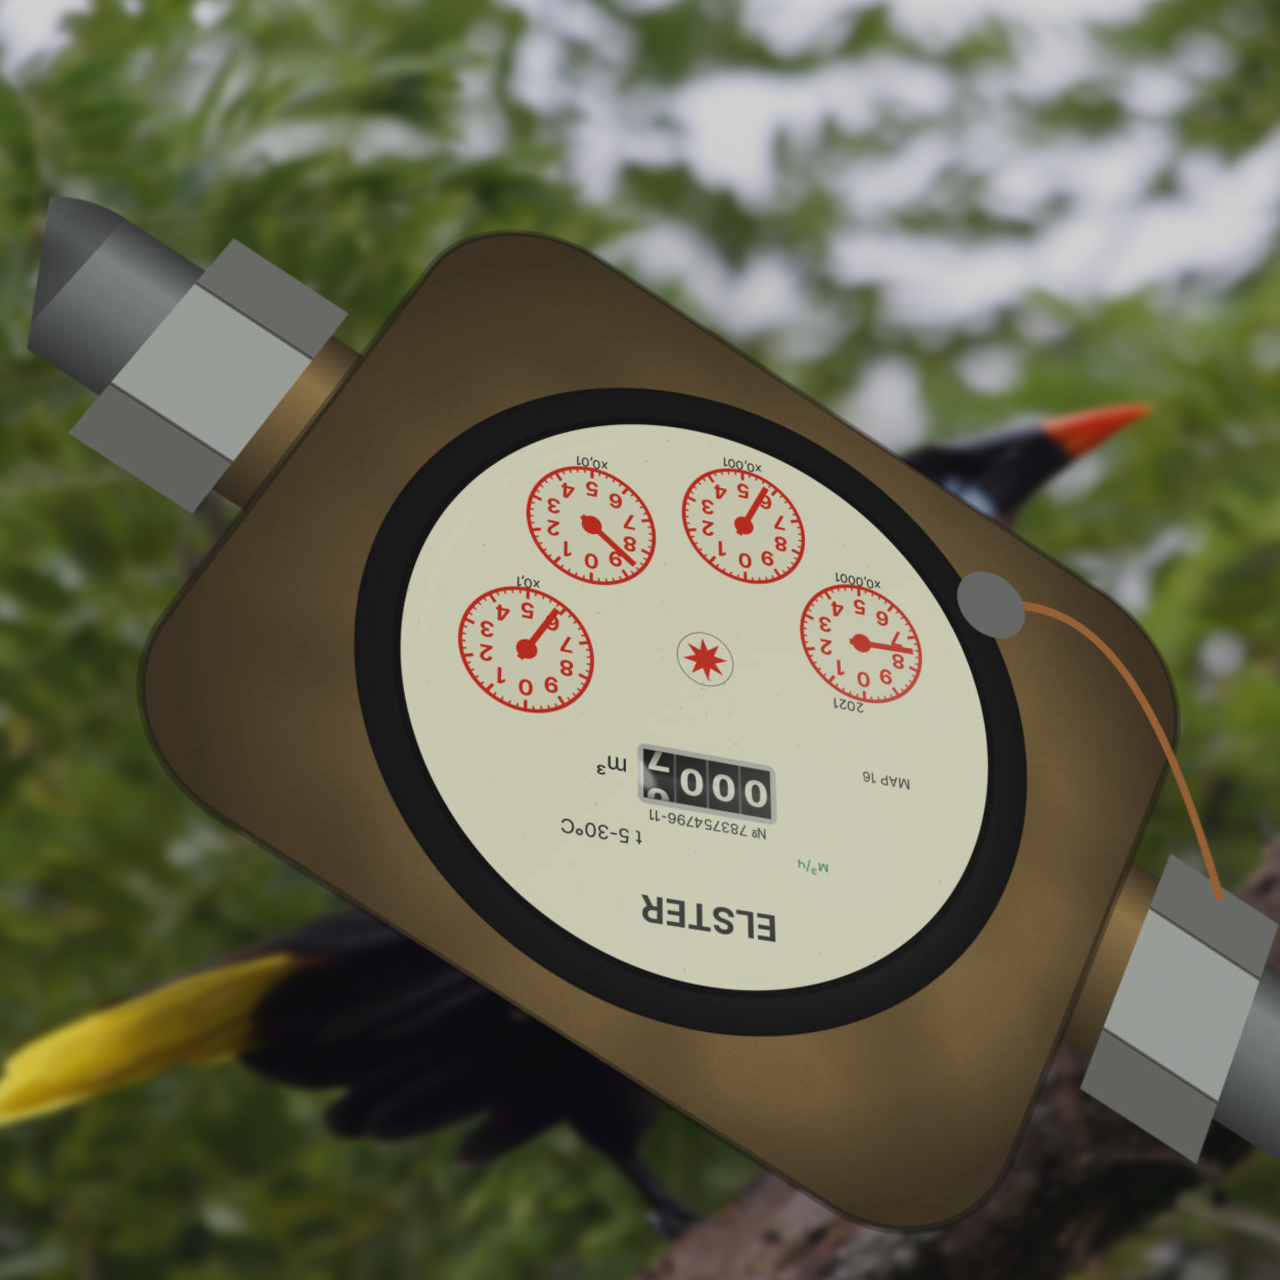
6.5857 m³
